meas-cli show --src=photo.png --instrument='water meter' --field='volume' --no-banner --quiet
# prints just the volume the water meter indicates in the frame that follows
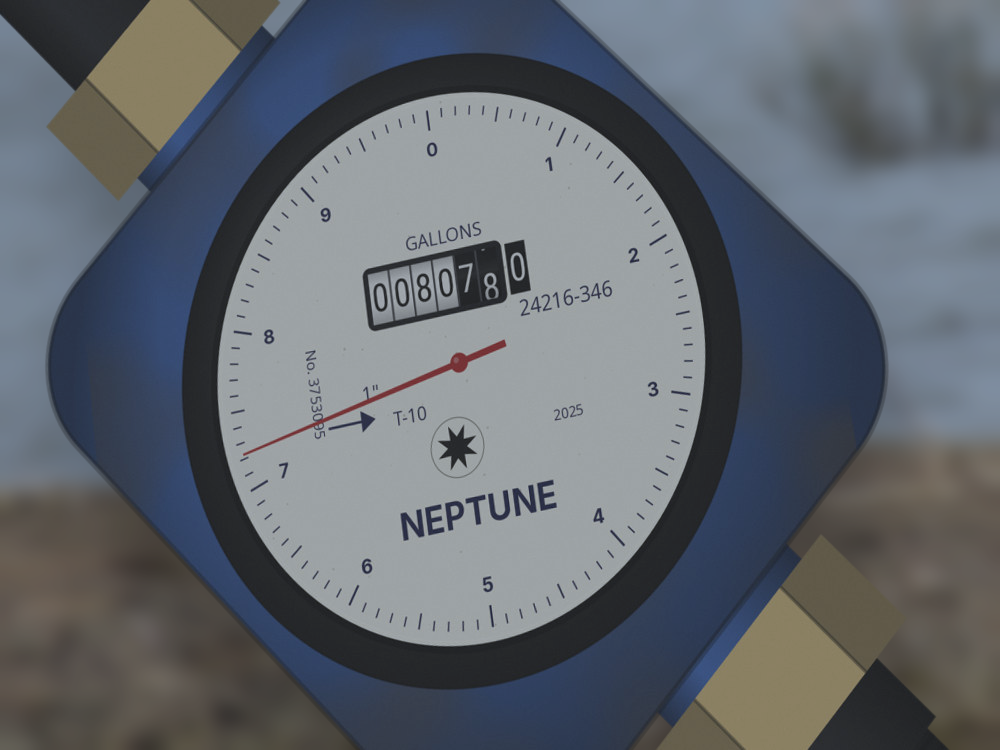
80777.2 gal
